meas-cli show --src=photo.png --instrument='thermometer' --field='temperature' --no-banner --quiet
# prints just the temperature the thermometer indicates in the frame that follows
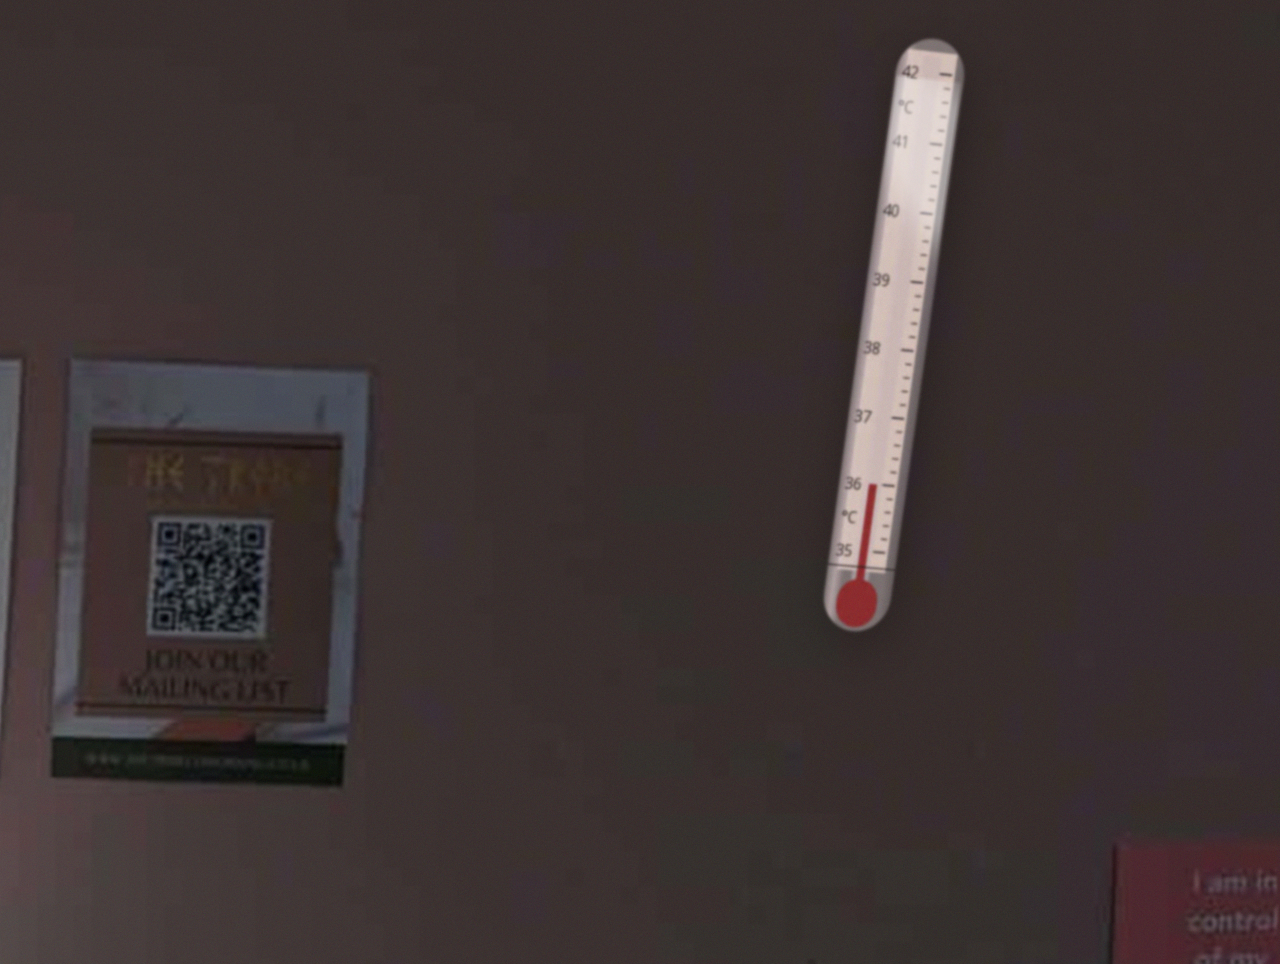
36 °C
